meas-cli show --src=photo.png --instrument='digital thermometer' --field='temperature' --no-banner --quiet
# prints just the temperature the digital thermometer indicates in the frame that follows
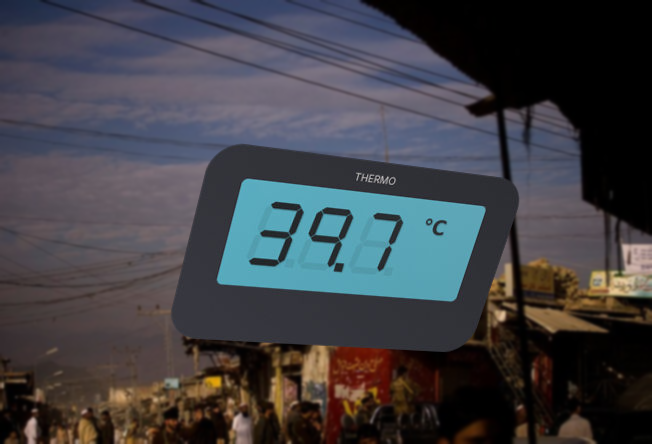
39.7 °C
